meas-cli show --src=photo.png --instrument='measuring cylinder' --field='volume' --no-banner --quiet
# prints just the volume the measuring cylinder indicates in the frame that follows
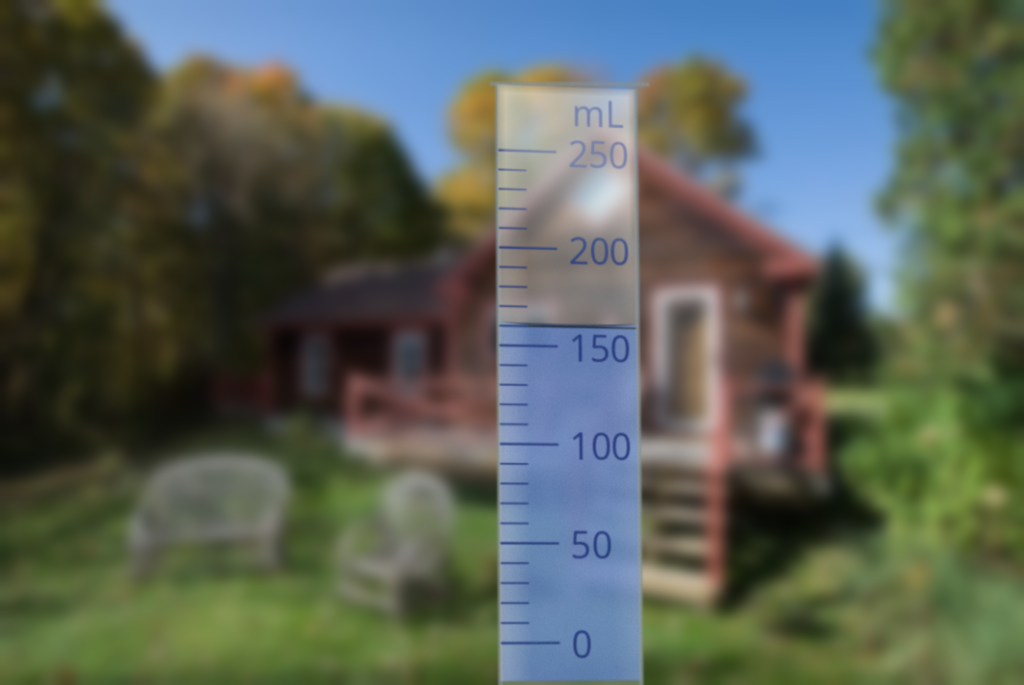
160 mL
